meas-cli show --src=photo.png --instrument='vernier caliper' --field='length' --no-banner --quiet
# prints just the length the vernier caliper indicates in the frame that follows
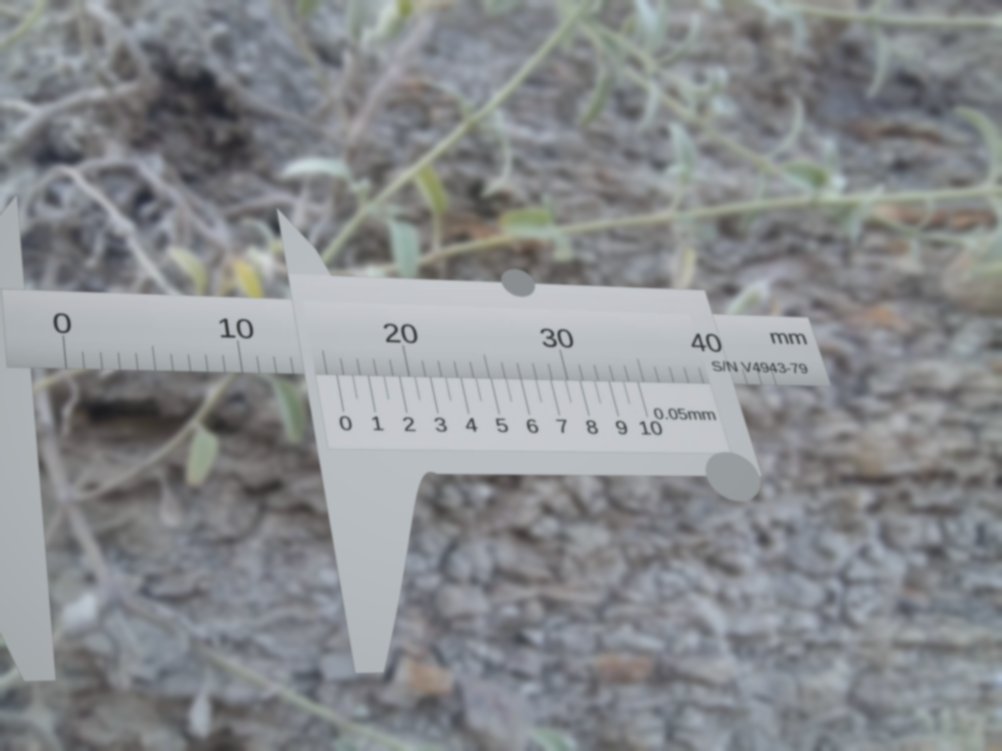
15.6 mm
